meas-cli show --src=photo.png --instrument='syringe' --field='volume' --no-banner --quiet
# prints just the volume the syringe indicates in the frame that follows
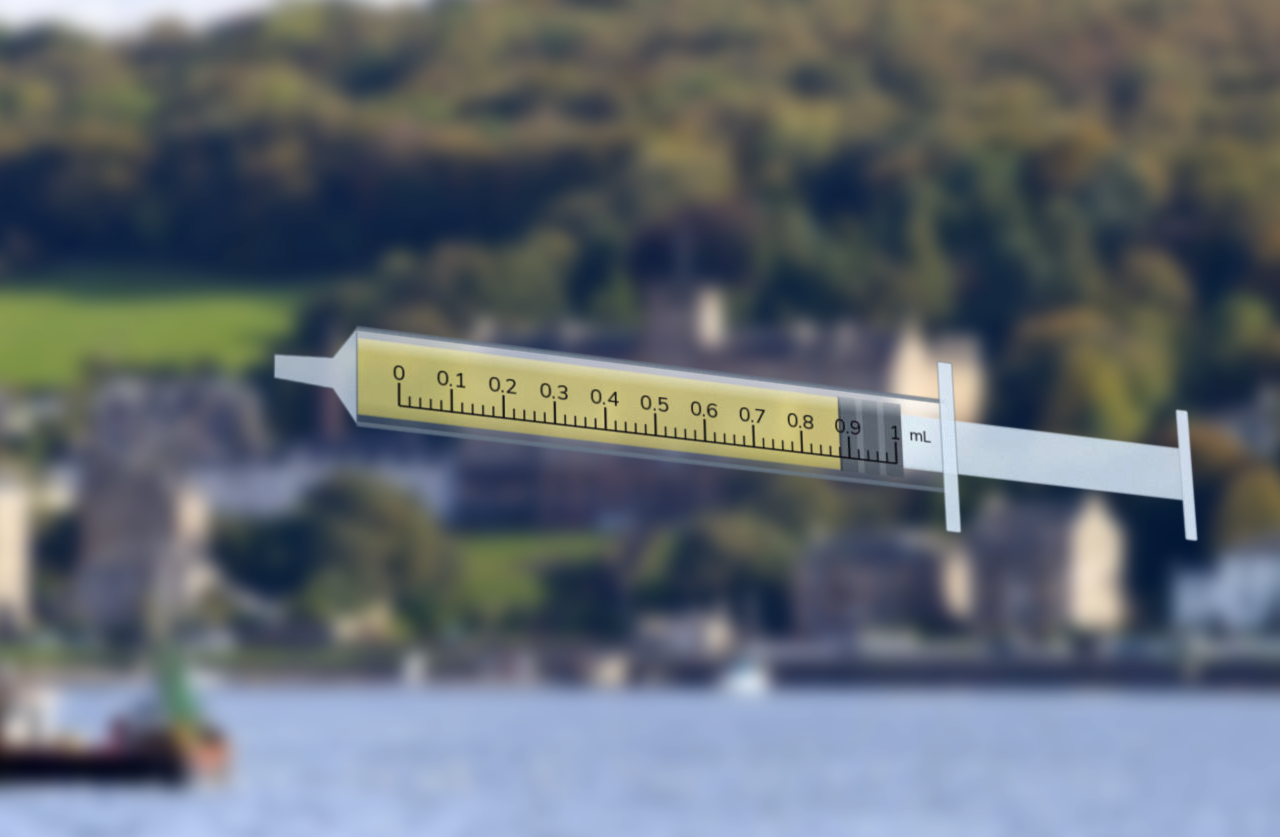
0.88 mL
